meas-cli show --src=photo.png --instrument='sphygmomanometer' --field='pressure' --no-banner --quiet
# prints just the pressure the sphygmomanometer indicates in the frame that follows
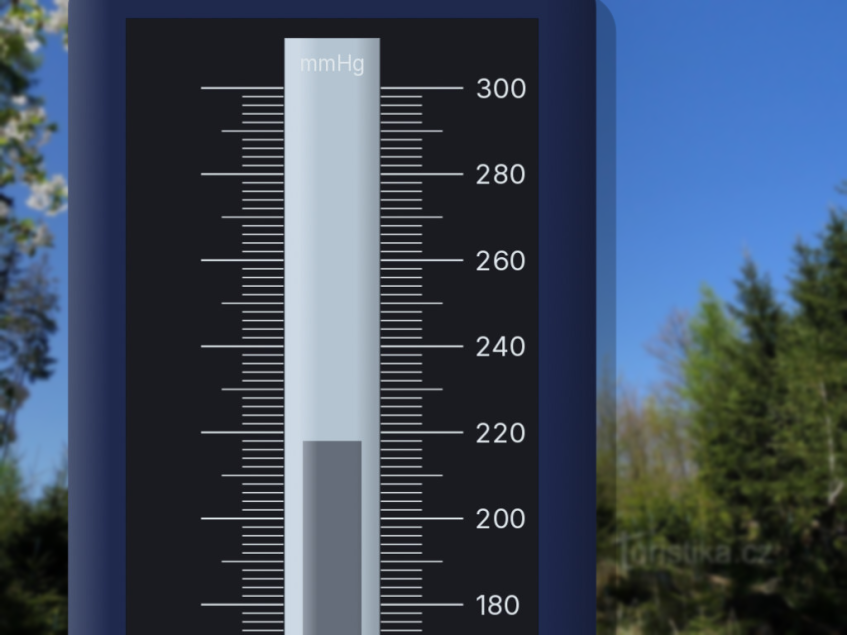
218 mmHg
